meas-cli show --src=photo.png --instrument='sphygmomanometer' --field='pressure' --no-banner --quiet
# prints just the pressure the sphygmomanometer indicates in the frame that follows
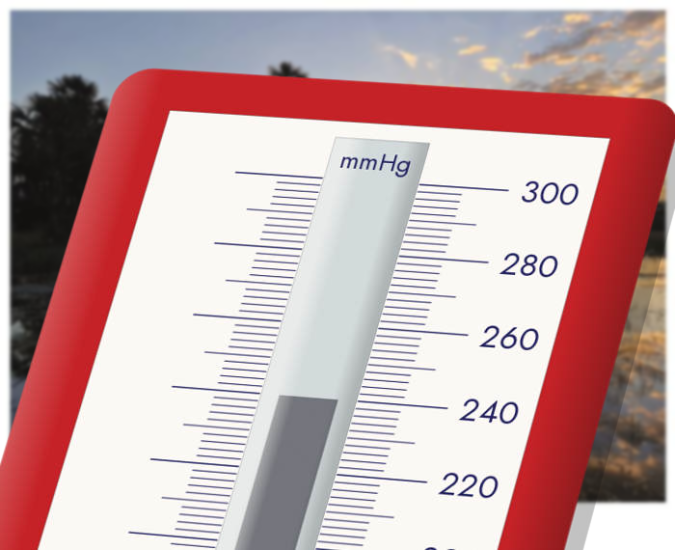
240 mmHg
